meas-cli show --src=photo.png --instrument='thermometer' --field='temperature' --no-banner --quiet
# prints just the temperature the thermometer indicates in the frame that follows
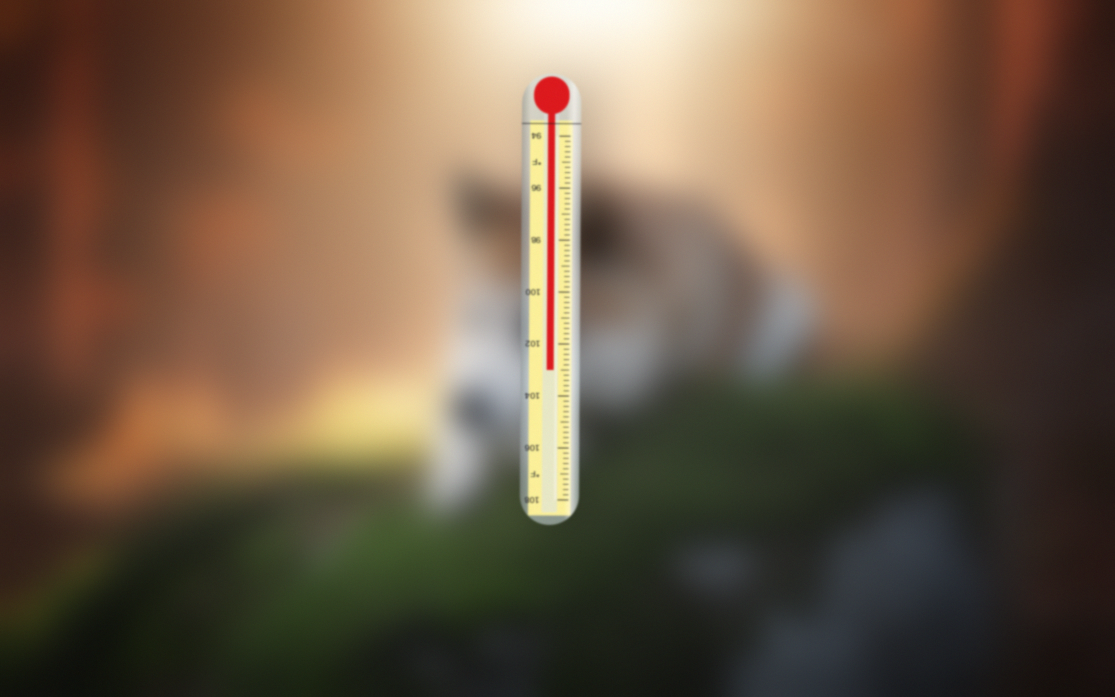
103 °F
